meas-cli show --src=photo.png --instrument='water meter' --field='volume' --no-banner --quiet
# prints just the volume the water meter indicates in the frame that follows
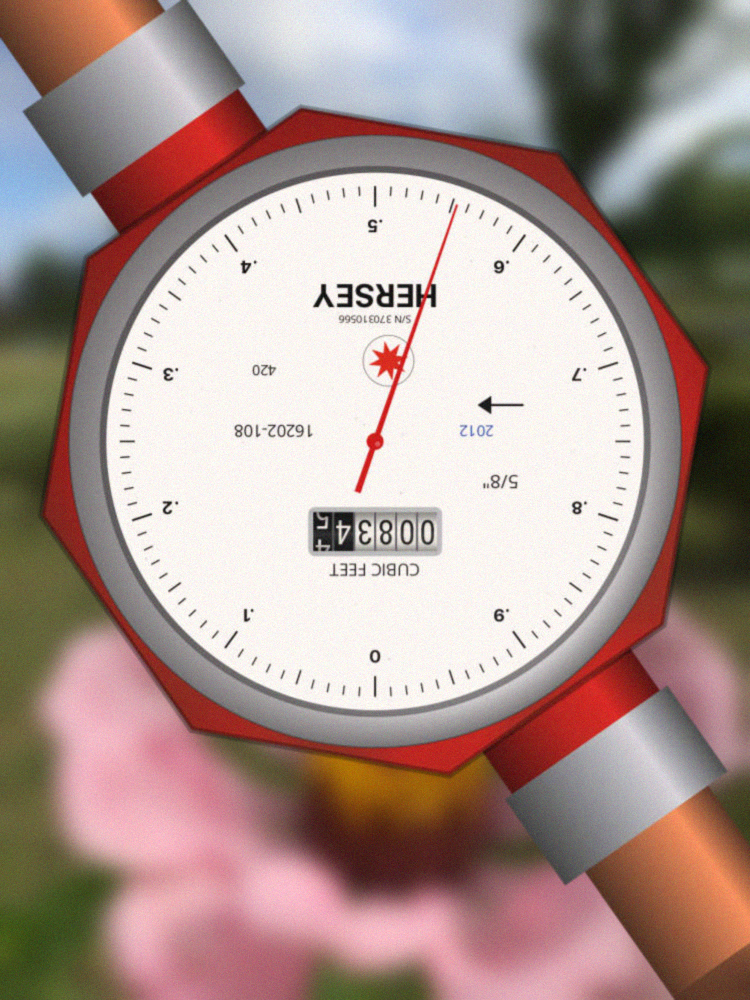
8344.55 ft³
